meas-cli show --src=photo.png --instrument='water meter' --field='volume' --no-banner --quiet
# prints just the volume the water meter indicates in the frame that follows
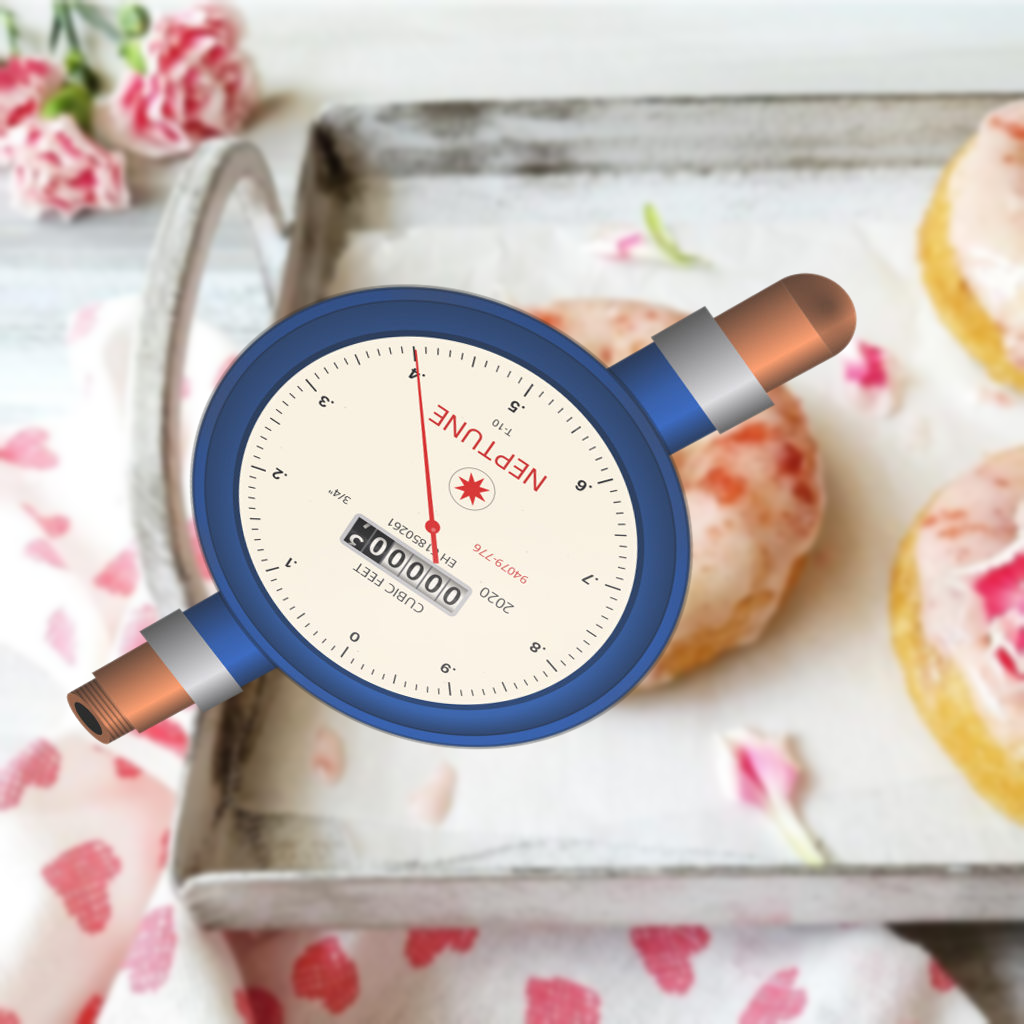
3.40 ft³
